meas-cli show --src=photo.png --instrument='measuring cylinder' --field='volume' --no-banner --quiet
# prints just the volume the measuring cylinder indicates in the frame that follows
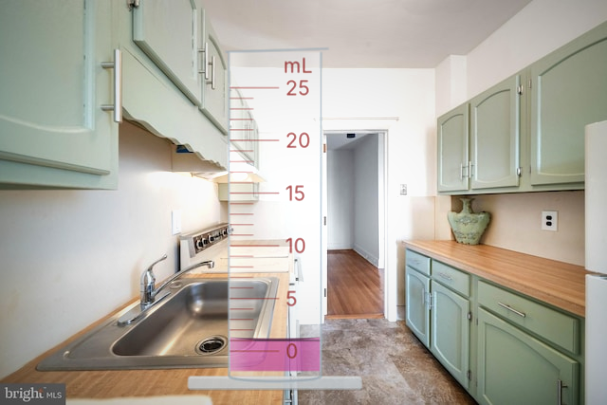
1 mL
